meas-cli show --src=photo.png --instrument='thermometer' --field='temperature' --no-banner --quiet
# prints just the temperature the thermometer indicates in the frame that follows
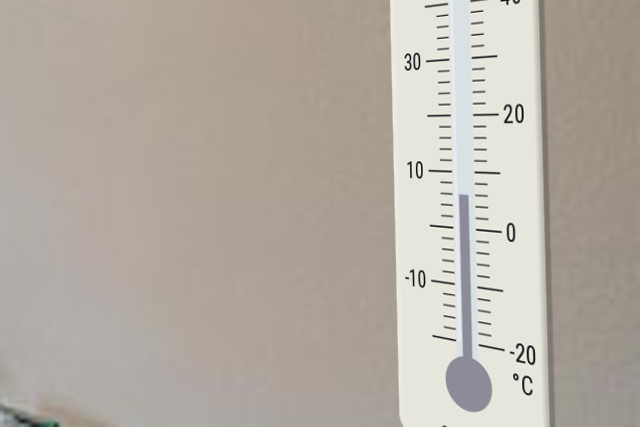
6 °C
